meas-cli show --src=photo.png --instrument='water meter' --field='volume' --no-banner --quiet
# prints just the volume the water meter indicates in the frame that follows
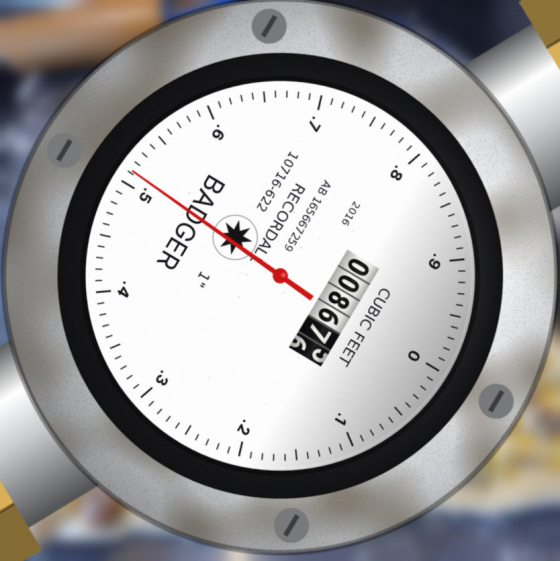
8675.51 ft³
